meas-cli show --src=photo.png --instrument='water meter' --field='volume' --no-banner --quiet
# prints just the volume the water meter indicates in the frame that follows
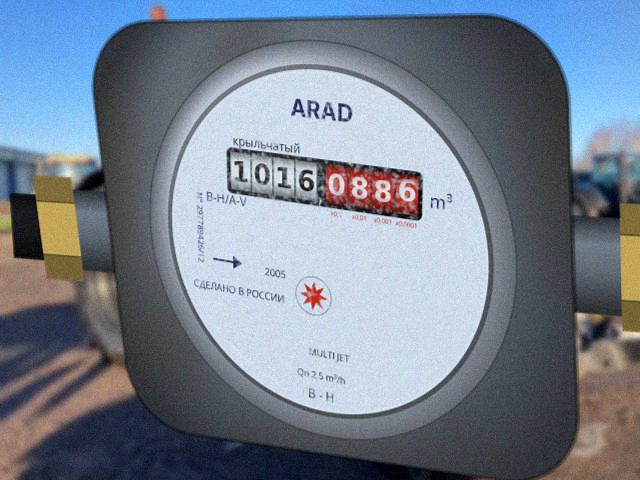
1016.0886 m³
